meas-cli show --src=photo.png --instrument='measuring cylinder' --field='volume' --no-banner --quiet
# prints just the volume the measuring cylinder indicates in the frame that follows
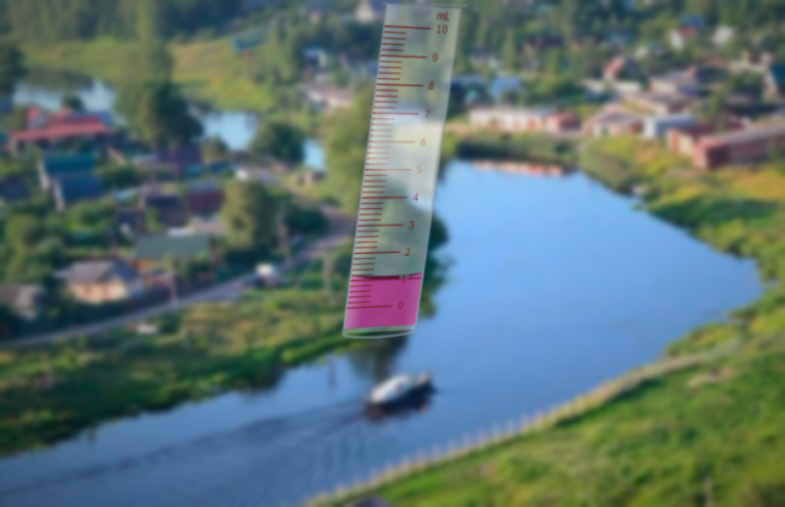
1 mL
